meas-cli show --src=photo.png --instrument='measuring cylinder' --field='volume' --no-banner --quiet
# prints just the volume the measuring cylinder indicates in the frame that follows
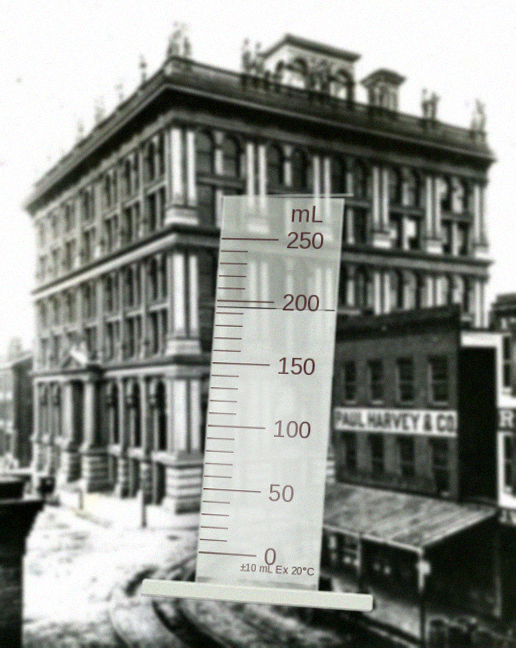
195 mL
